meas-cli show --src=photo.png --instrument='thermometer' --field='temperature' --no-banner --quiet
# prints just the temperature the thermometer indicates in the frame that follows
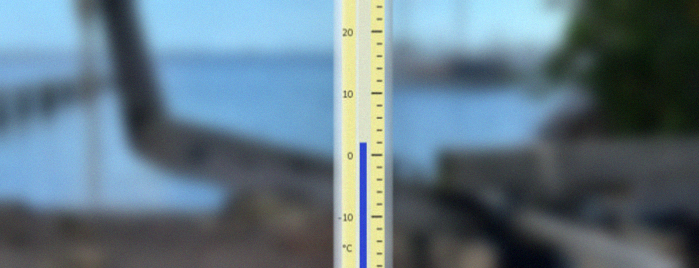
2 °C
